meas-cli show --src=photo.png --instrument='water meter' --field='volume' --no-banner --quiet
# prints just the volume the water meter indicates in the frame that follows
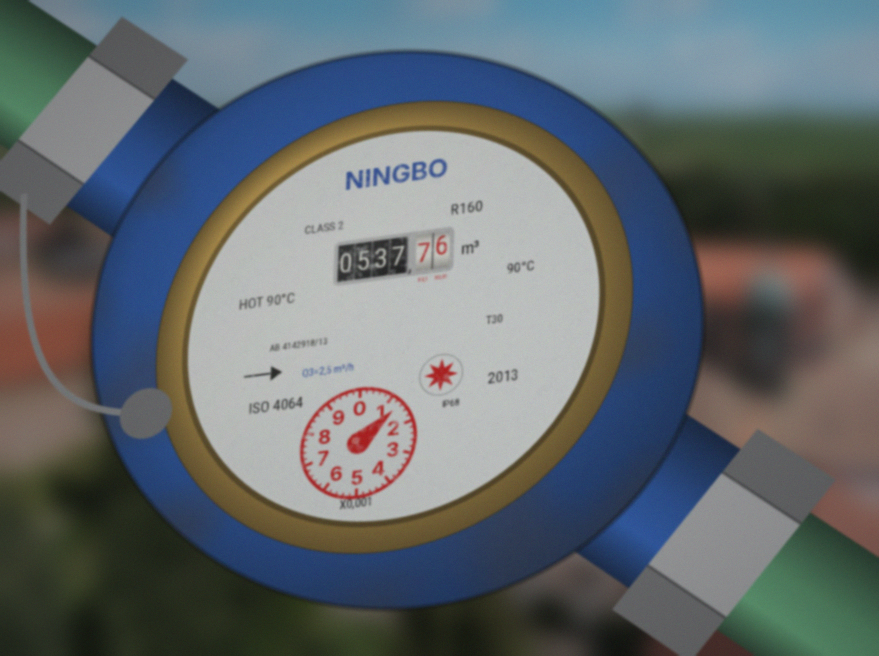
537.761 m³
